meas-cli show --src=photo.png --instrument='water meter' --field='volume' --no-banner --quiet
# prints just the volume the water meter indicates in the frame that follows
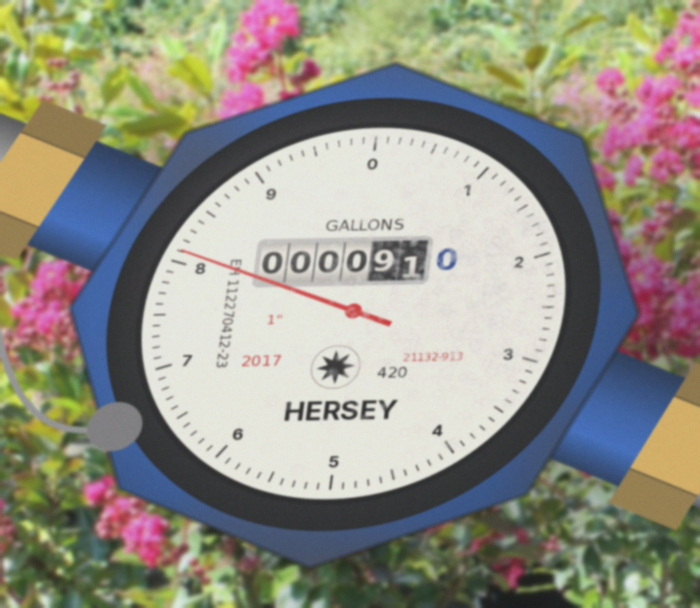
908.1 gal
